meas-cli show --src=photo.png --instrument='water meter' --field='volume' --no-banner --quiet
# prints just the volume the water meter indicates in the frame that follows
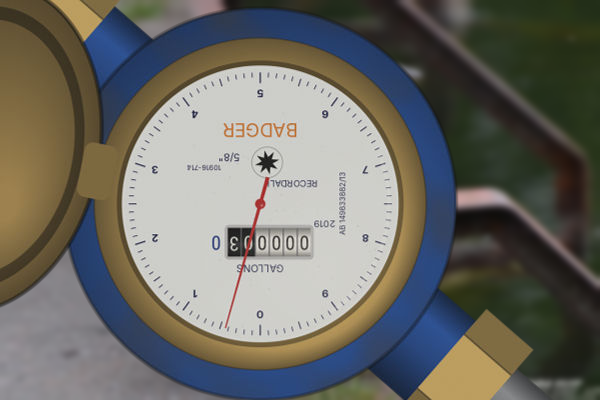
30.4 gal
